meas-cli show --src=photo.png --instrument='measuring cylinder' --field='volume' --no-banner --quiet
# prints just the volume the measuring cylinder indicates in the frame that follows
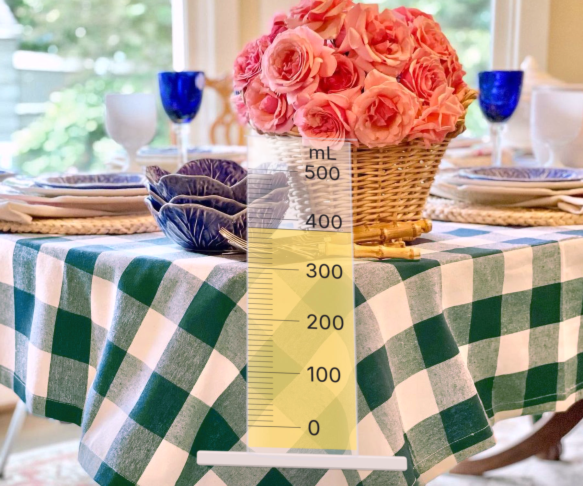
380 mL
